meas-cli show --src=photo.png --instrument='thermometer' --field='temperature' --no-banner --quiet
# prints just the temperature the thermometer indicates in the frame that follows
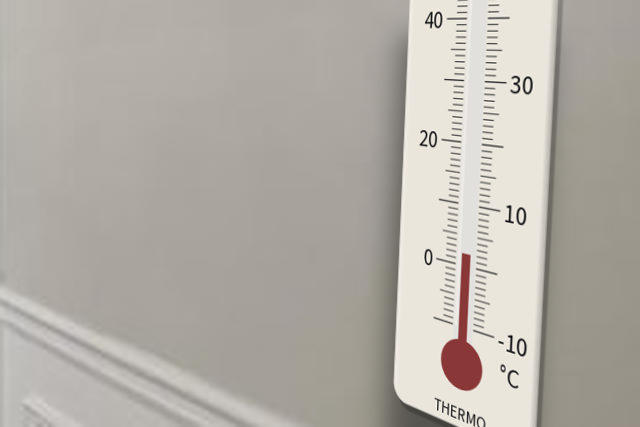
2 °C
